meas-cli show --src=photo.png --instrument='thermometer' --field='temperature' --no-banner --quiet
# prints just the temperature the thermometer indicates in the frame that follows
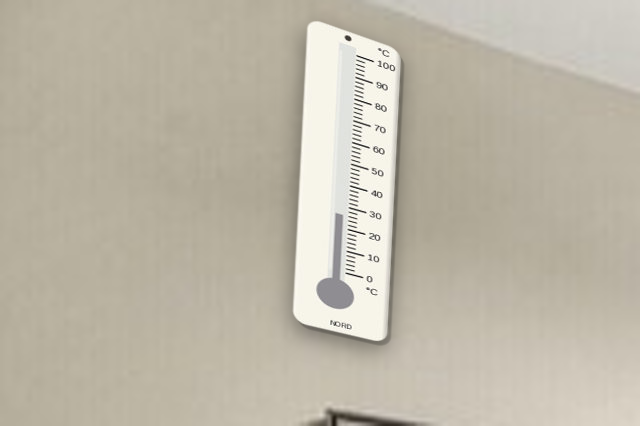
26 °C
